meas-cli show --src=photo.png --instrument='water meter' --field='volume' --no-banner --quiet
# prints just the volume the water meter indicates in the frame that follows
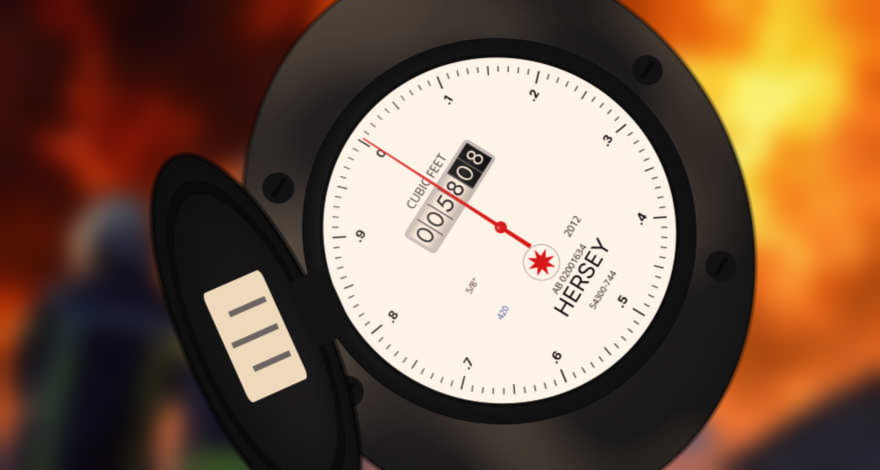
5808.00 ft³
